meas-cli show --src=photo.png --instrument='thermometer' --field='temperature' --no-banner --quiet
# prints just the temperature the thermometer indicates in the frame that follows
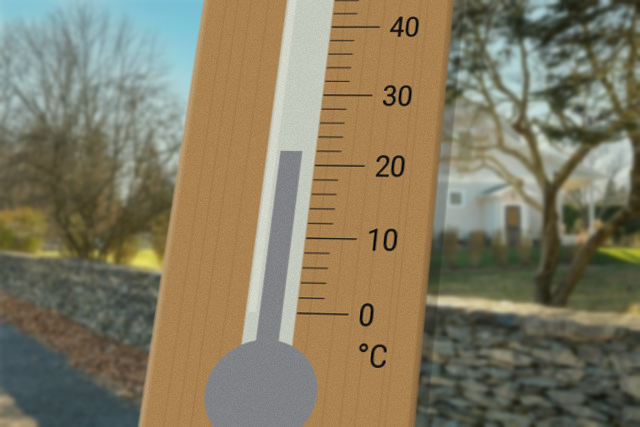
22 °C
